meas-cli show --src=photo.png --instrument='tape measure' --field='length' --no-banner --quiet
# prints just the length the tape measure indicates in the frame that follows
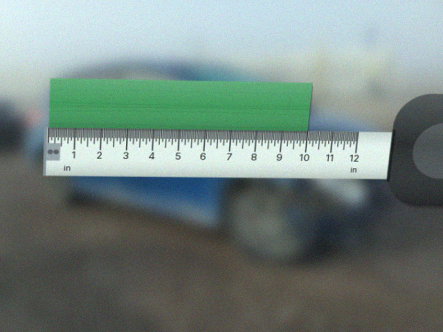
10 in
